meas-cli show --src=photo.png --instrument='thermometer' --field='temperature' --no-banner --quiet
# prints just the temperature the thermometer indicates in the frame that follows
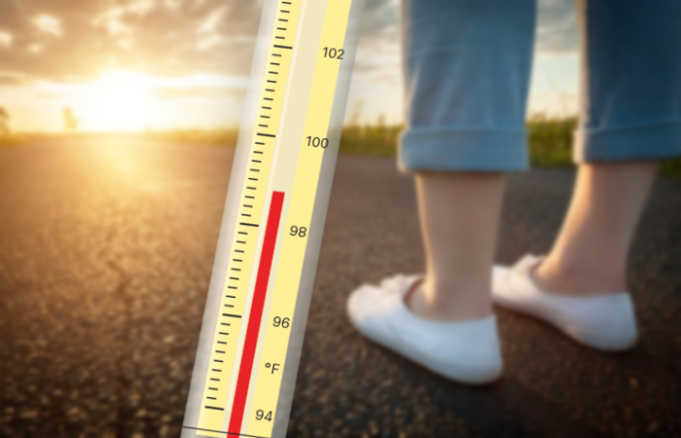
98.8 °F
